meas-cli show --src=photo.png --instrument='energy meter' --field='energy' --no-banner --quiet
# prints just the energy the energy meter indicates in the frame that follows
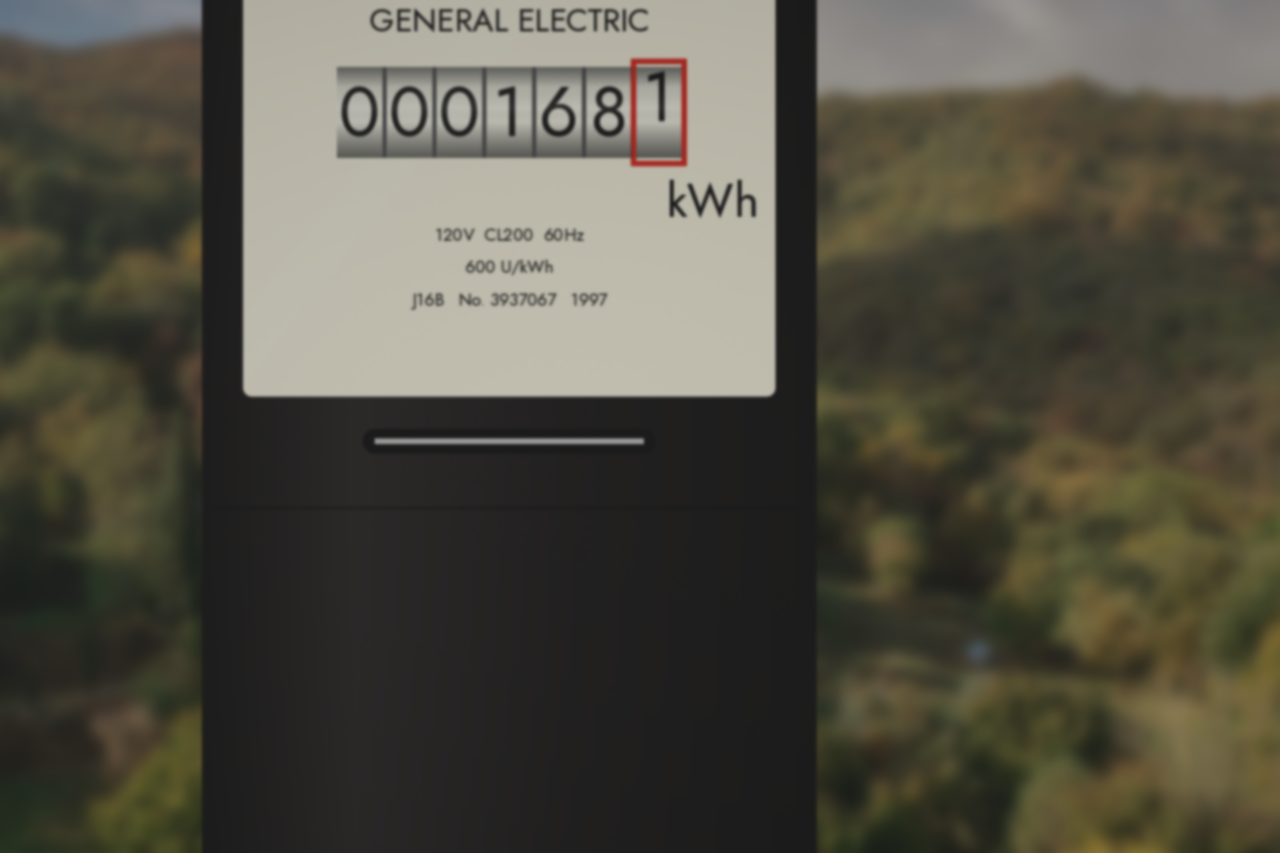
168.1 kWh
